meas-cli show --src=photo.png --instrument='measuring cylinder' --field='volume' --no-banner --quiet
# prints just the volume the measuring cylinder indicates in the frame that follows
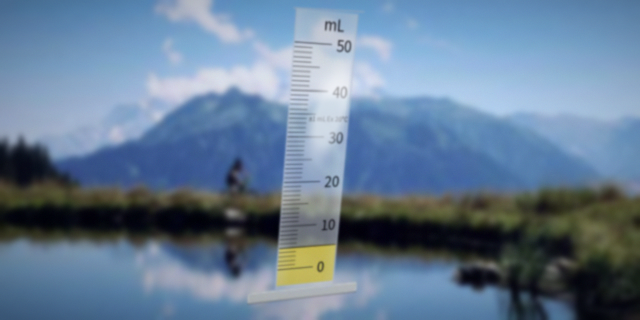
5 mL
